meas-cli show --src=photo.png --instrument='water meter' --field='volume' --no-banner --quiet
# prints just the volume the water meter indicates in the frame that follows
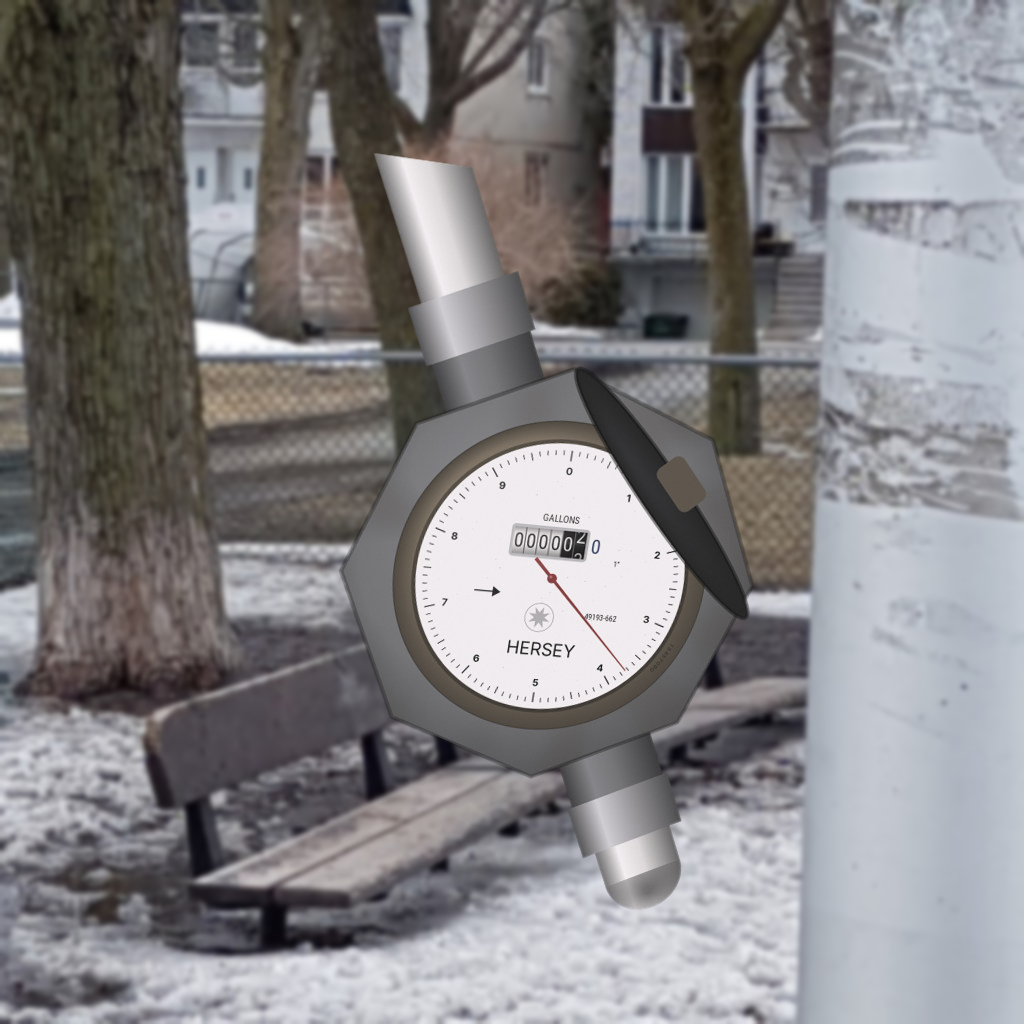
23.7 gal
